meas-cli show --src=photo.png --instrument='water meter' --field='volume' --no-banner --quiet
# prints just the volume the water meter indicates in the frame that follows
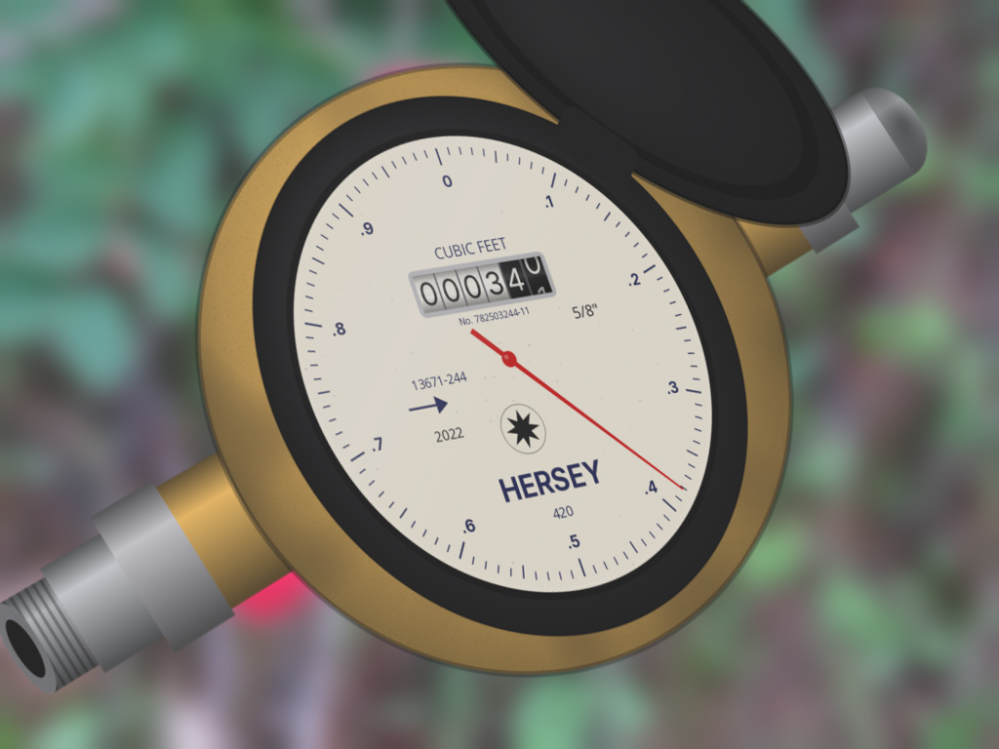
340.38 ft³
